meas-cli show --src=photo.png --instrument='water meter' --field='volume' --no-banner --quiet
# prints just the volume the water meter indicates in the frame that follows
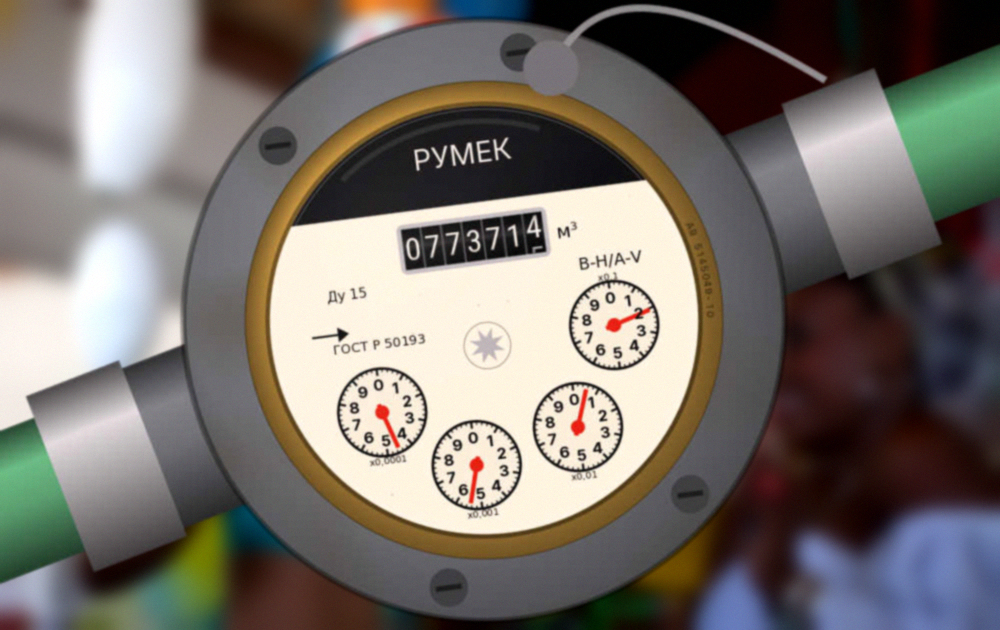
773714.2054 m³
